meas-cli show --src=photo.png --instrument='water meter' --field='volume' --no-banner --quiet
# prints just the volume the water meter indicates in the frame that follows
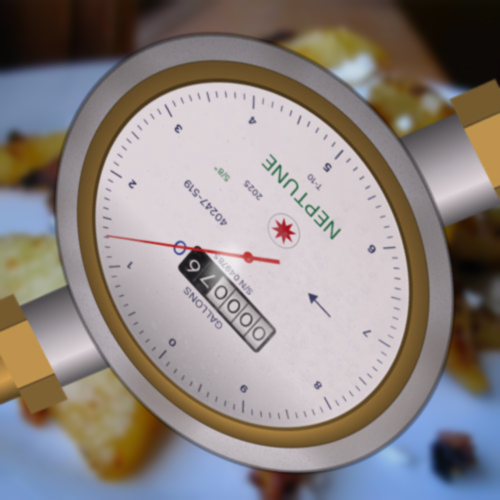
761.3 gal
